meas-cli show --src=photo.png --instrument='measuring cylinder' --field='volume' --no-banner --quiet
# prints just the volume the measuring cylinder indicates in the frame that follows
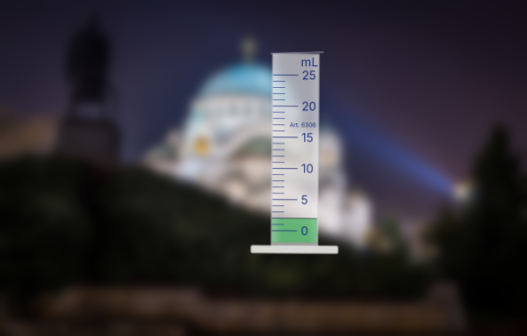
2 mL
